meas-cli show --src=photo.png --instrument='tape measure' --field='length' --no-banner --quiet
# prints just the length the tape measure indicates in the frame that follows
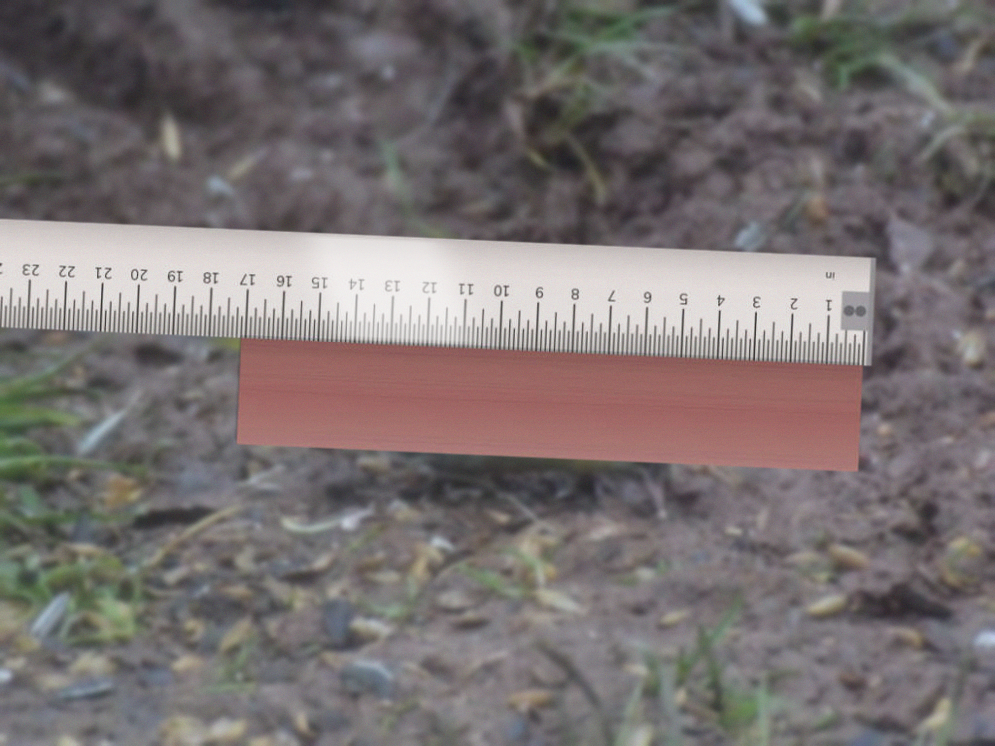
17.125 in
